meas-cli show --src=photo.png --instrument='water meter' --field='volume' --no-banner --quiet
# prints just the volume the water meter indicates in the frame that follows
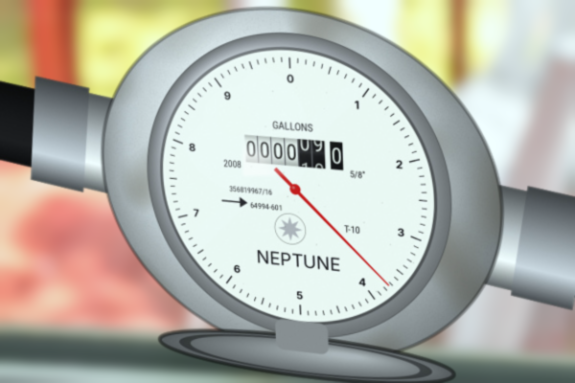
93.7 gal
